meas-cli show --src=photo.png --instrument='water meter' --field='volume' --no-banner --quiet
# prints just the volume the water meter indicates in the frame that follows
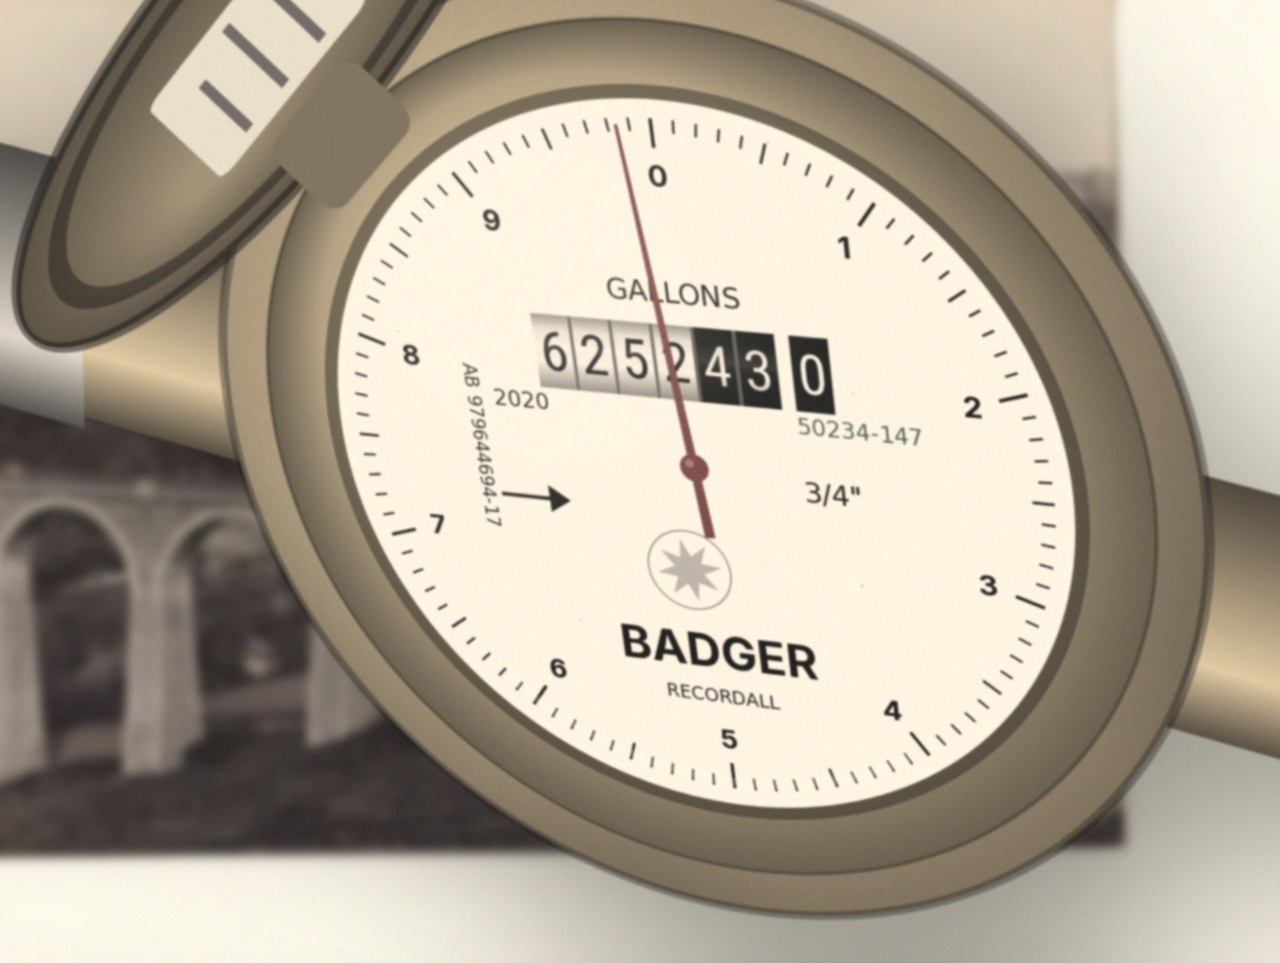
6252429.8 gal
